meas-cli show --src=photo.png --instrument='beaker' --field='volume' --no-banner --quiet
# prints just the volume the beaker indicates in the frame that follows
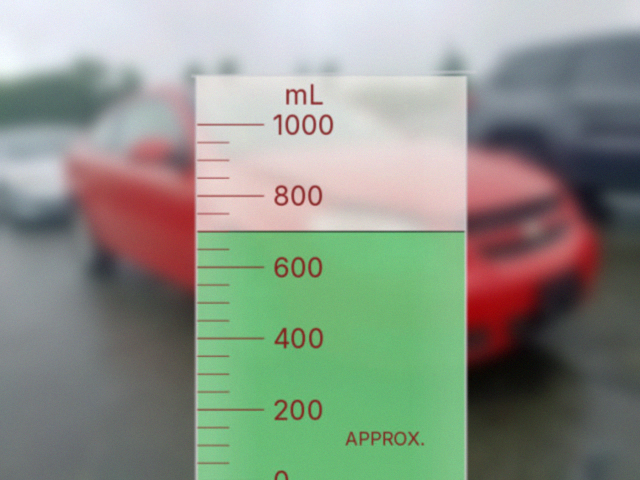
700 mL
